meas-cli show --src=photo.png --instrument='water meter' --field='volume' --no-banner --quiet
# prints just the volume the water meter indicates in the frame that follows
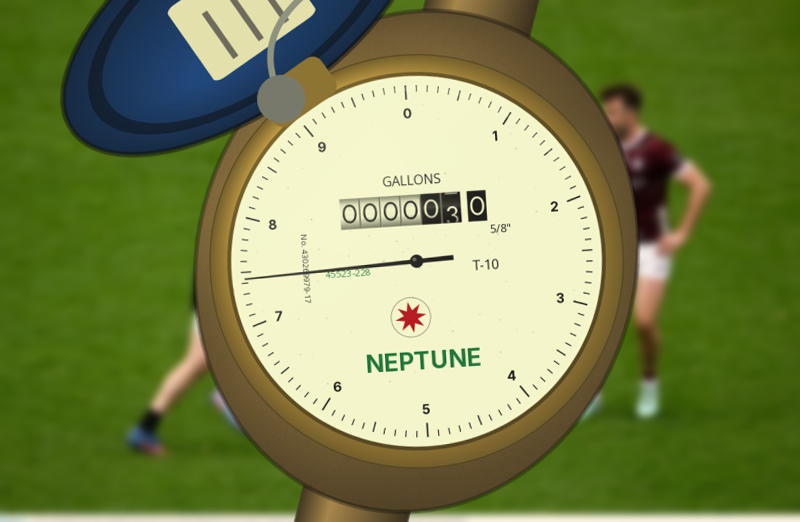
27.4 gal
